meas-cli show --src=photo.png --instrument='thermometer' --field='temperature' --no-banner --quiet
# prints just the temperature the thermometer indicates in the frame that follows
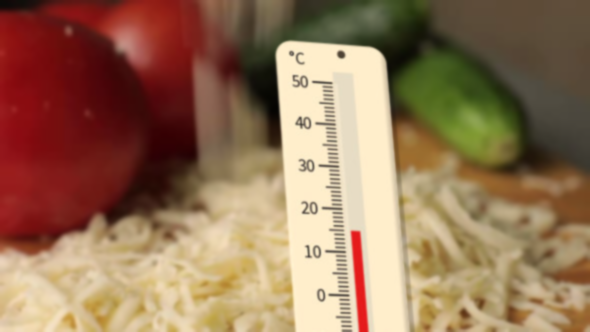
15 °C
